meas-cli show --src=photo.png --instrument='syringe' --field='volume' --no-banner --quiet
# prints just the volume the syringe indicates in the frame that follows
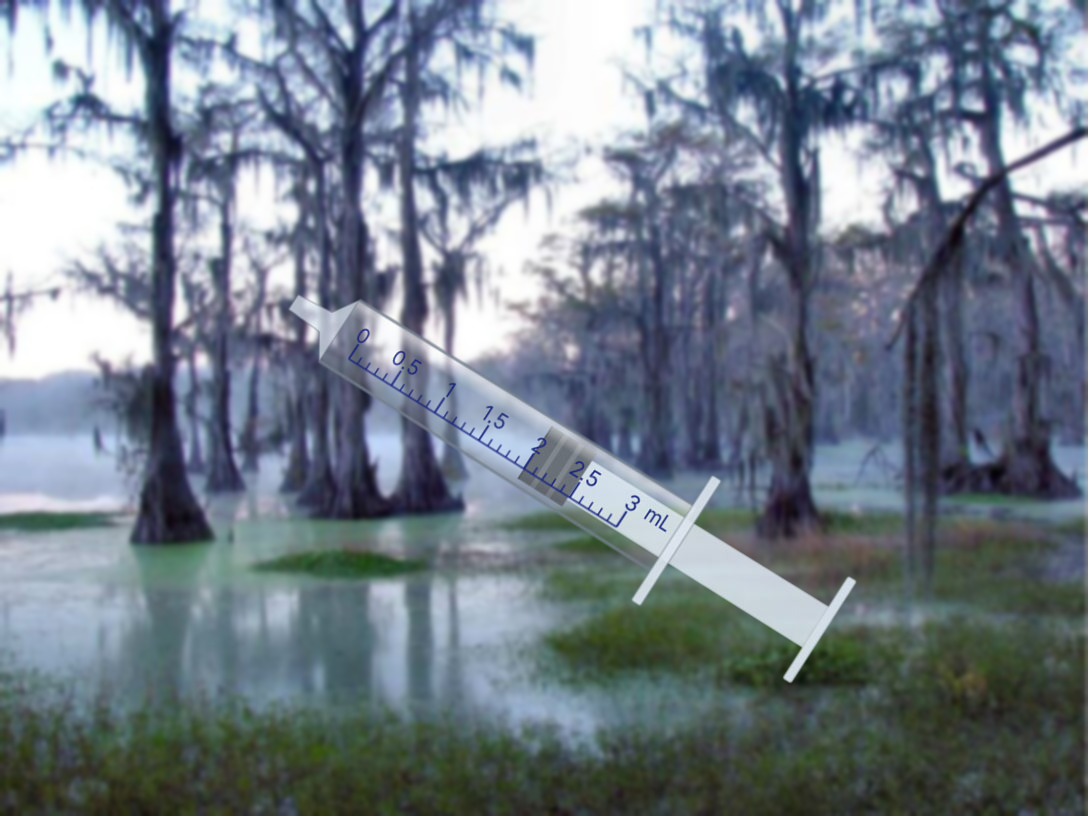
2 mL
